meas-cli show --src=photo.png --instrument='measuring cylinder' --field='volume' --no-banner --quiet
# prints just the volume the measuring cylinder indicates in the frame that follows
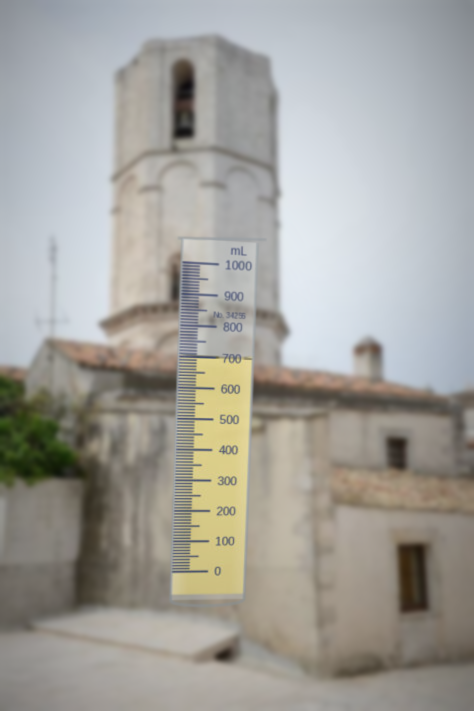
700 mL
